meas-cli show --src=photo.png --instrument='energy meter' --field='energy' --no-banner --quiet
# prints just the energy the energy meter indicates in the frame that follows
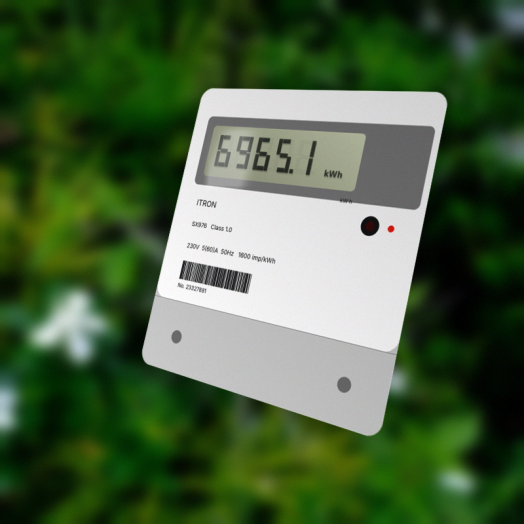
6965.1 kWh
